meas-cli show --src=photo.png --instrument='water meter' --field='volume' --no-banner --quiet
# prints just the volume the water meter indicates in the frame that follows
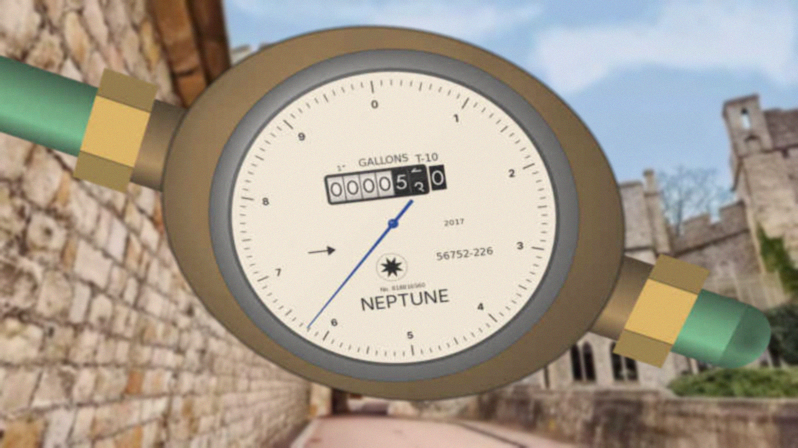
526.2 gal
